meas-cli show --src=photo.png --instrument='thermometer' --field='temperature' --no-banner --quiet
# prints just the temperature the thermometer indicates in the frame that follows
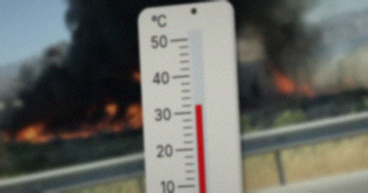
32 °C
